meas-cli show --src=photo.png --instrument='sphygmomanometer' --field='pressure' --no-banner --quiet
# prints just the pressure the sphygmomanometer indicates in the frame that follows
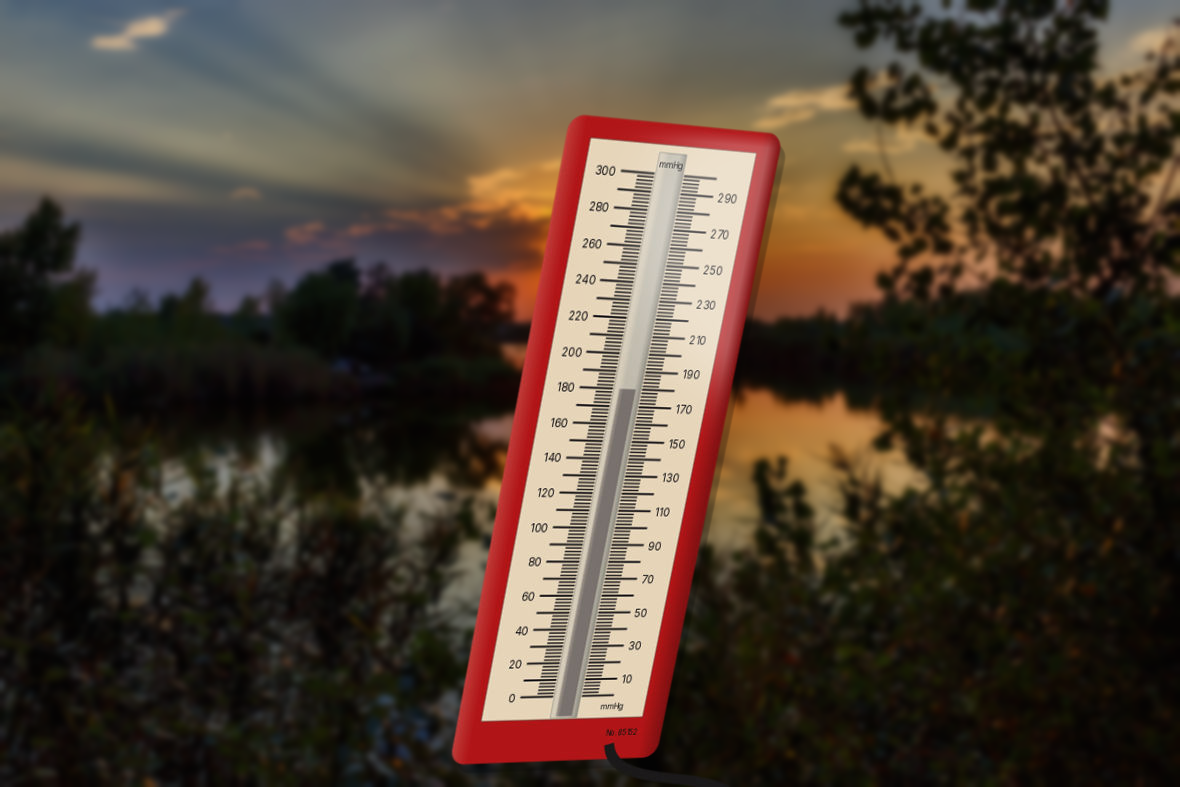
180 mmHg
